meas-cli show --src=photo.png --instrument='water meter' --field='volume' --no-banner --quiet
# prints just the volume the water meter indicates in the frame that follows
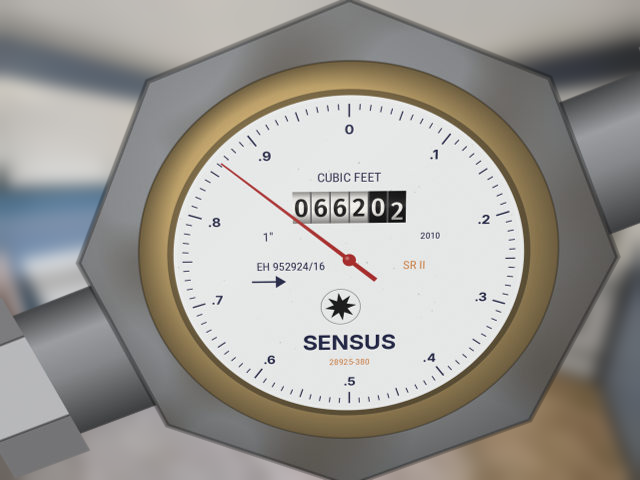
66201.86 ft³
